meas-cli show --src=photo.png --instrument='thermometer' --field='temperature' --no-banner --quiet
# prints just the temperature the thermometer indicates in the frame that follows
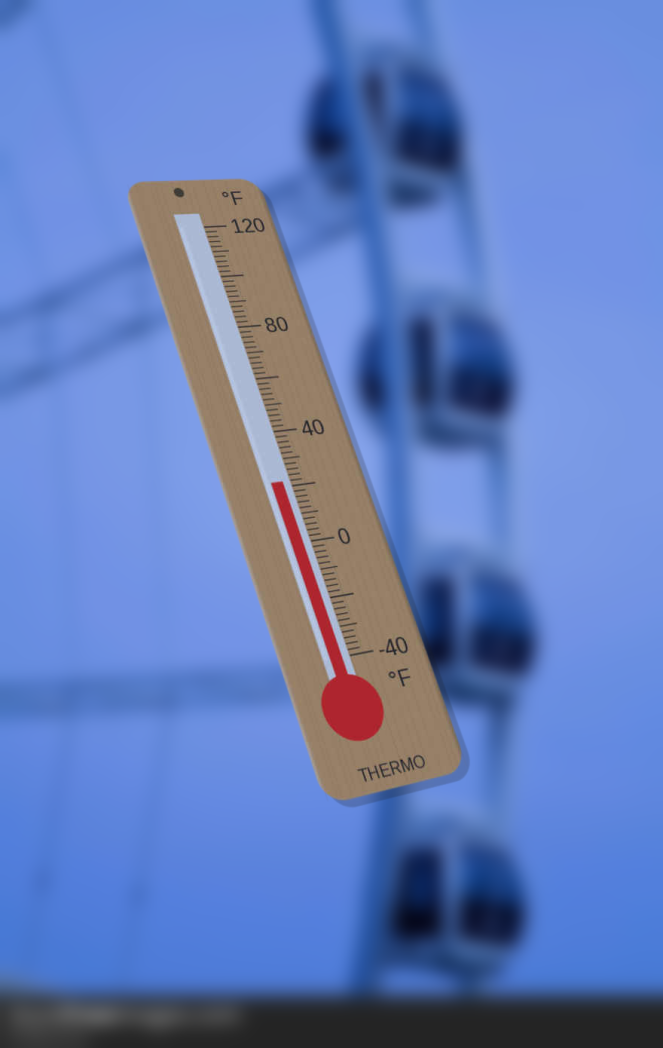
22 °F
